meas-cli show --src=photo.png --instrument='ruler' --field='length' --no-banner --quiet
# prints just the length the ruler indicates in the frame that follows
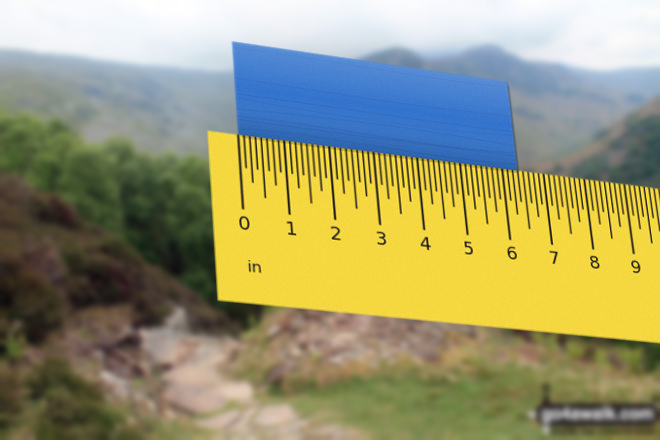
6.375 in
